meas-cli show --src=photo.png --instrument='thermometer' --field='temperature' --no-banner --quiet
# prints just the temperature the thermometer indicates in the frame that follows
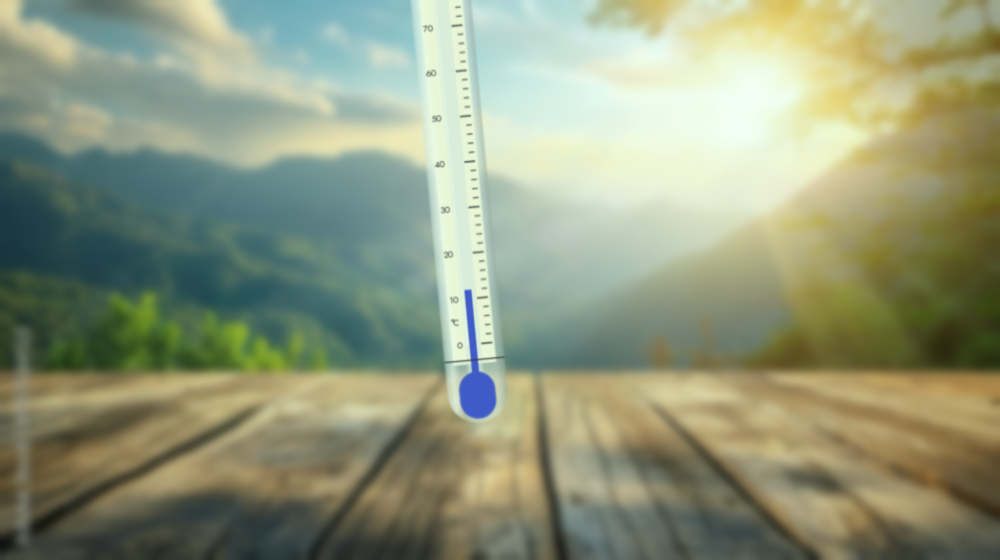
12 °C
